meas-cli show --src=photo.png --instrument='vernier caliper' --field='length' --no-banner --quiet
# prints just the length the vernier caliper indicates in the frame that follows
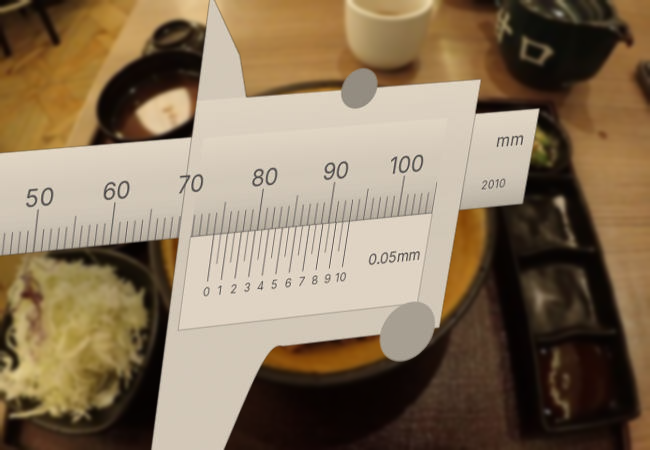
74.0 mm
